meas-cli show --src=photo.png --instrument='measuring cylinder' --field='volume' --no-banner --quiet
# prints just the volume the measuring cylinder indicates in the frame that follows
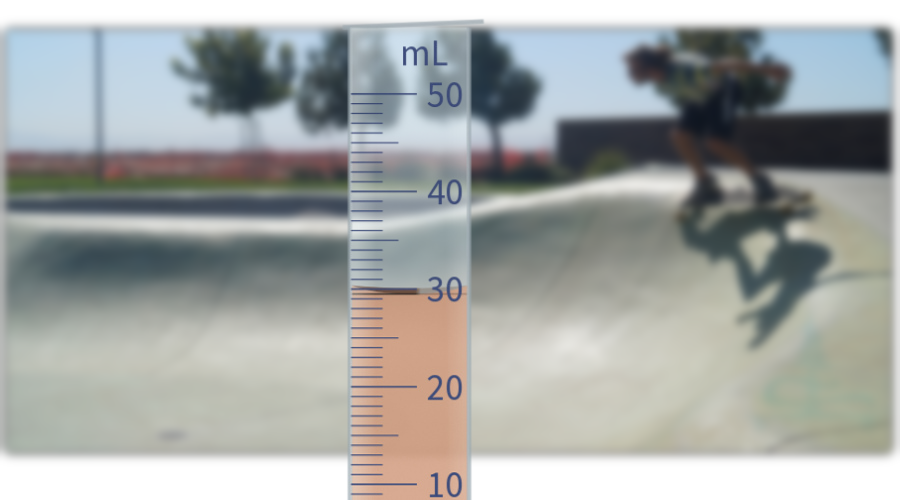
29.5 mL
